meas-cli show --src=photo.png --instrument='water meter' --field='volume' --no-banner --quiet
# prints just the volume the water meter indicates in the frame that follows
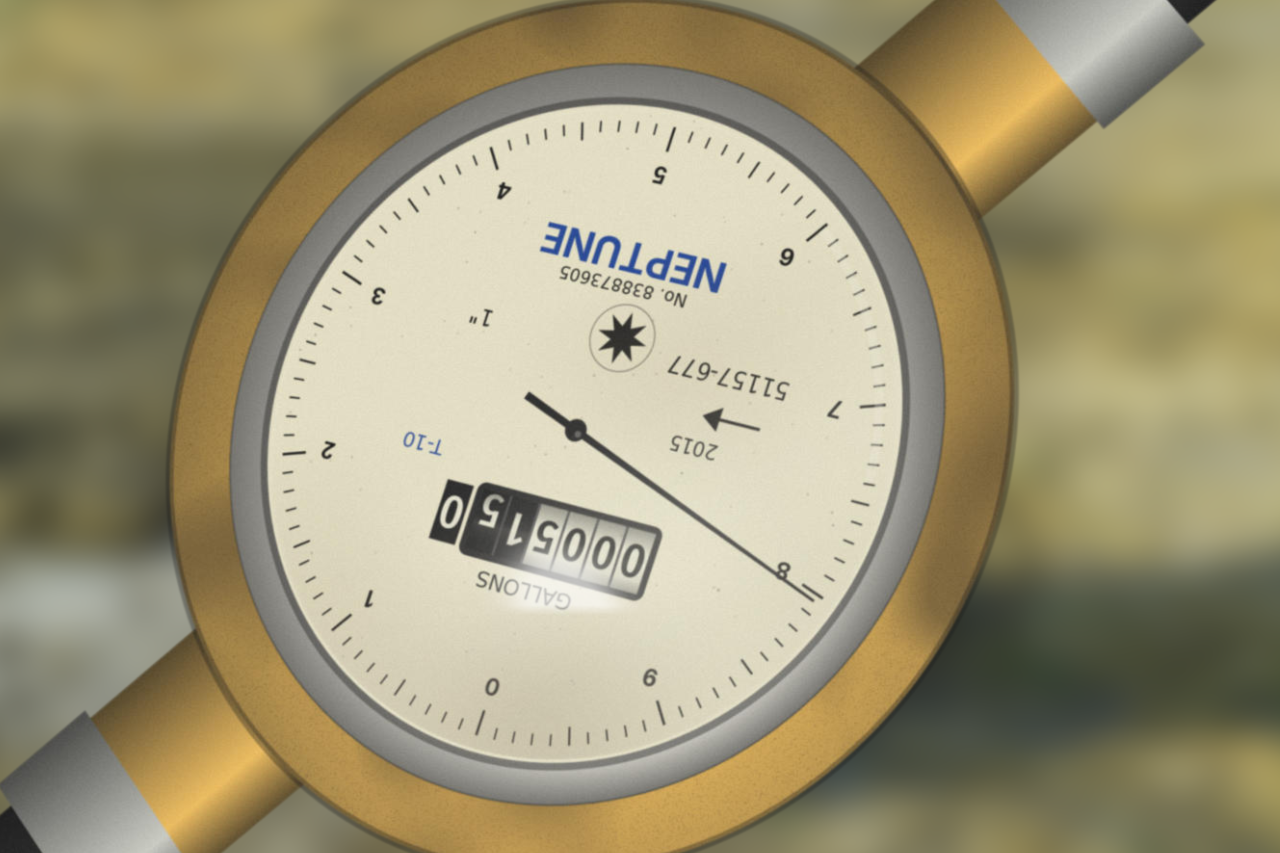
5148.0 gal
